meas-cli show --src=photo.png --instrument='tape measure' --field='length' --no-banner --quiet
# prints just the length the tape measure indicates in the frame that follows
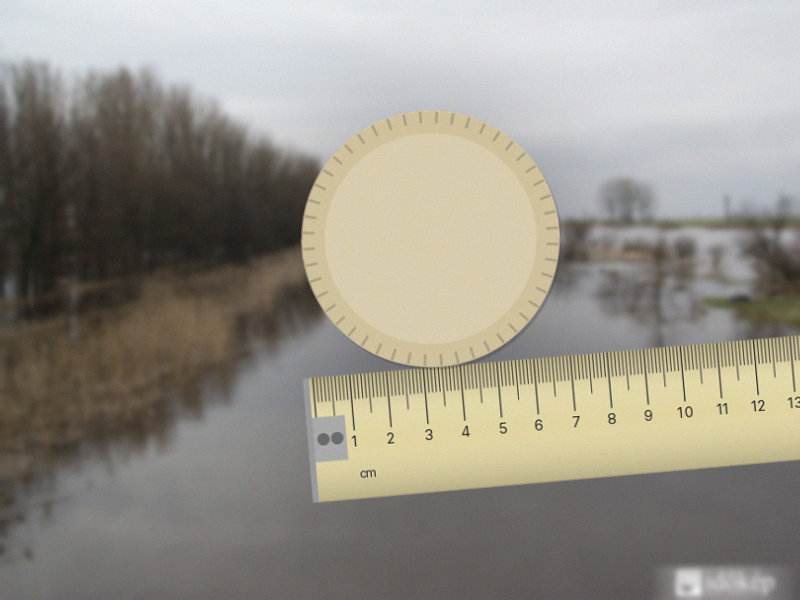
7 cm
